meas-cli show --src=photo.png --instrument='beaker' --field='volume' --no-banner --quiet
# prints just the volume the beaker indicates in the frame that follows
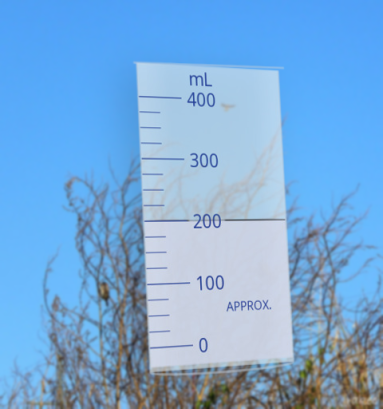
200 mL
